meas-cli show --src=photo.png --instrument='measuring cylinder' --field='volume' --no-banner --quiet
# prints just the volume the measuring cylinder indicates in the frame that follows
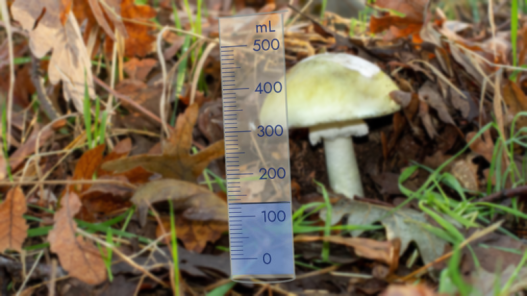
130 mL
